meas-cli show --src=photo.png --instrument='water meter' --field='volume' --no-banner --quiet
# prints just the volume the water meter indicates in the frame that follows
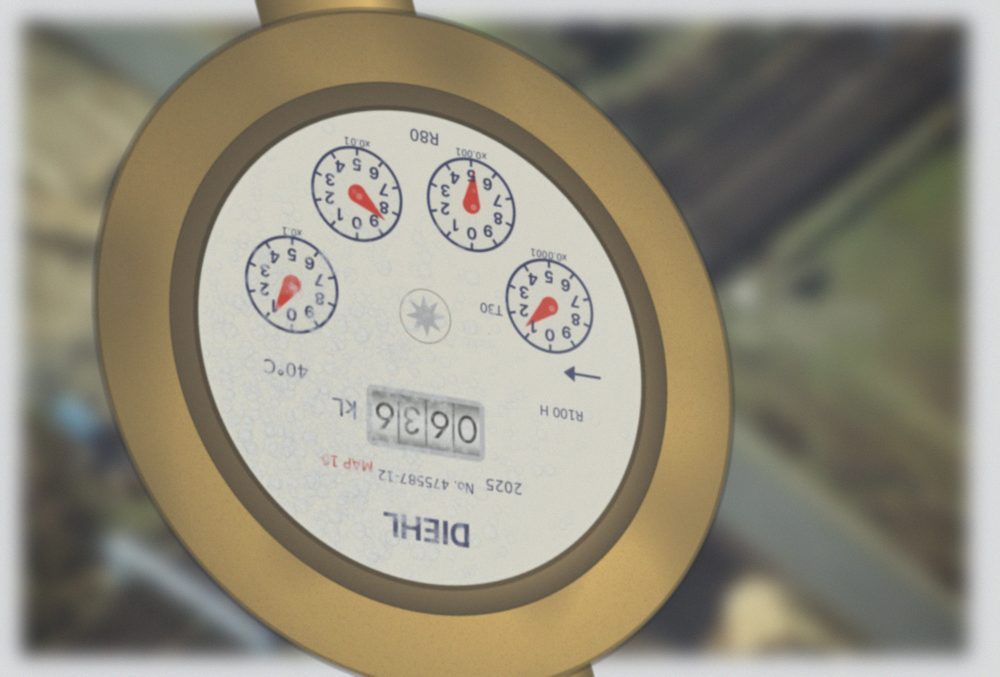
636.0851 kL
